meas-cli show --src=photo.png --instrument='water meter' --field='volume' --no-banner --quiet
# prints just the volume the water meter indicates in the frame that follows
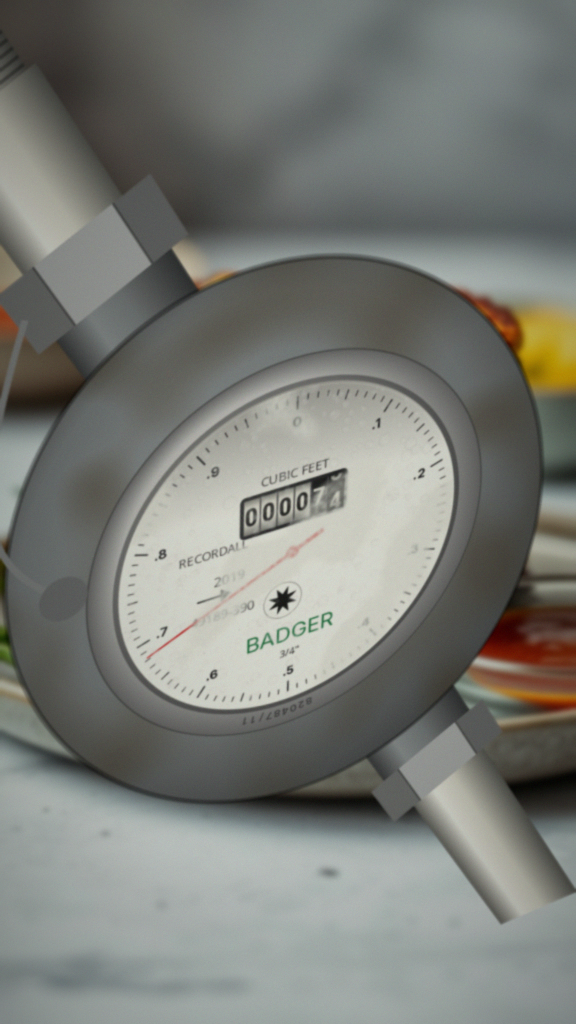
73.68 ft³
